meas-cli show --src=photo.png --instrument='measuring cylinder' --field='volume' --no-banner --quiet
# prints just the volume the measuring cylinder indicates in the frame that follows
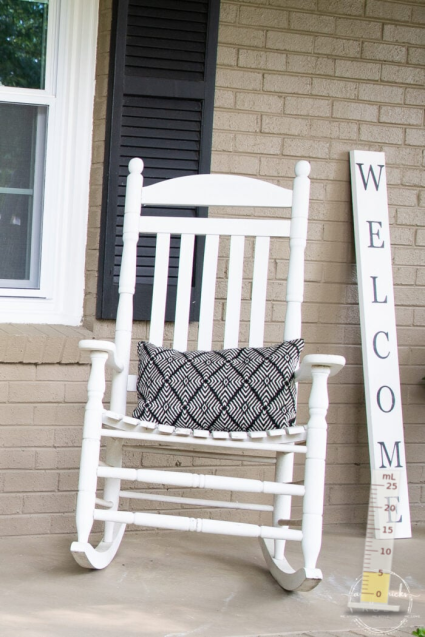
5 mL
